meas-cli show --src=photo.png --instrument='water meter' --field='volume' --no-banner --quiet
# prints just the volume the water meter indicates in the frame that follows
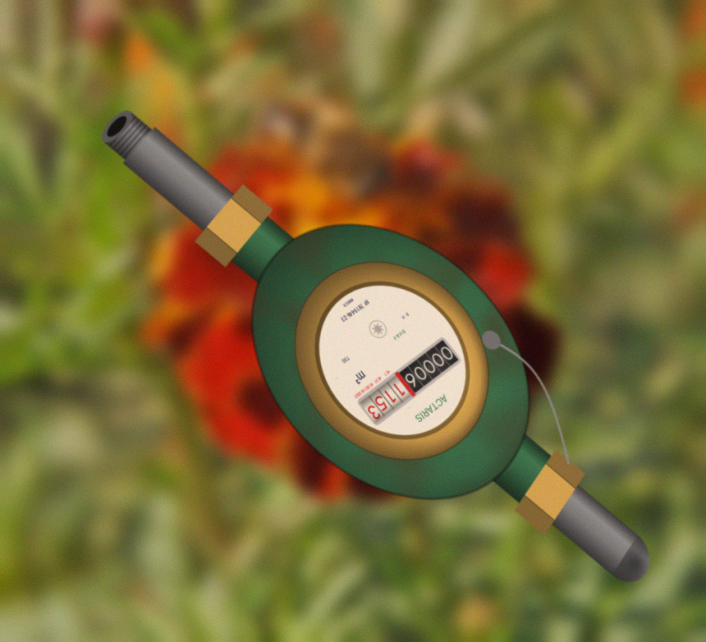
6.1153 m³
